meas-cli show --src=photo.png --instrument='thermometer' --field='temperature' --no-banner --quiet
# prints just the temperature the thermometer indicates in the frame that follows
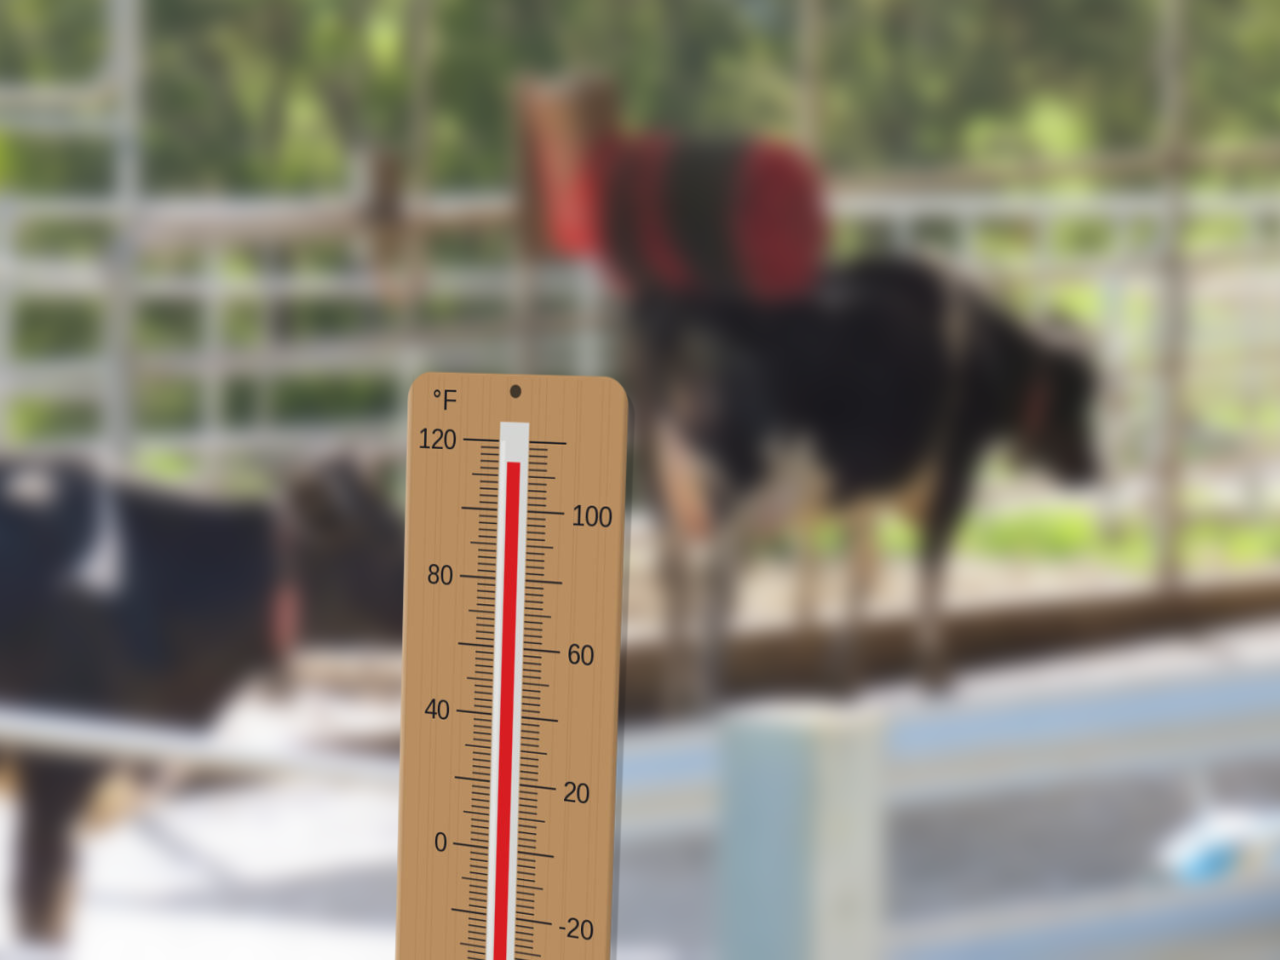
114 °F
